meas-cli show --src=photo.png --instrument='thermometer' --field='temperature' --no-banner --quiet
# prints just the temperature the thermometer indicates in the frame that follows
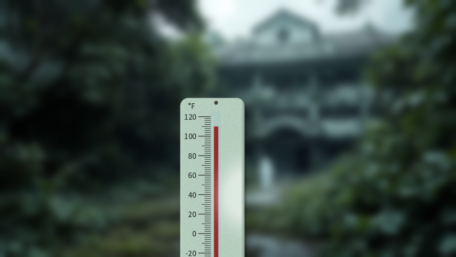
110 °F
